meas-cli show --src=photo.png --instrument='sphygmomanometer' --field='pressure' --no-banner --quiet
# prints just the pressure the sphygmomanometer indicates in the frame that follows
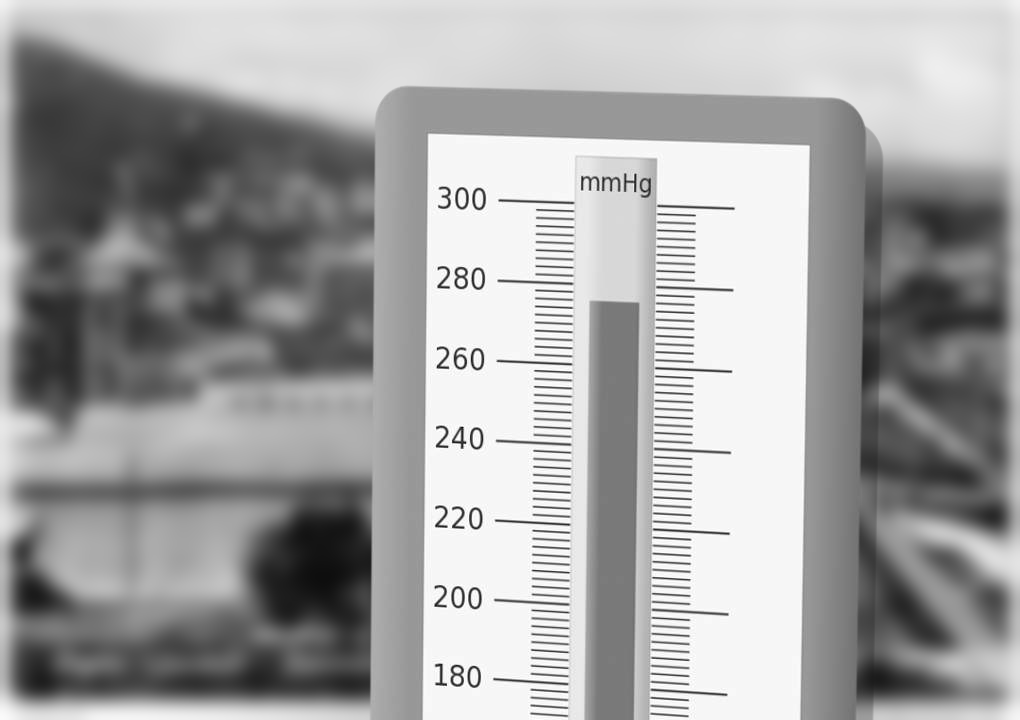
276 mmHg
